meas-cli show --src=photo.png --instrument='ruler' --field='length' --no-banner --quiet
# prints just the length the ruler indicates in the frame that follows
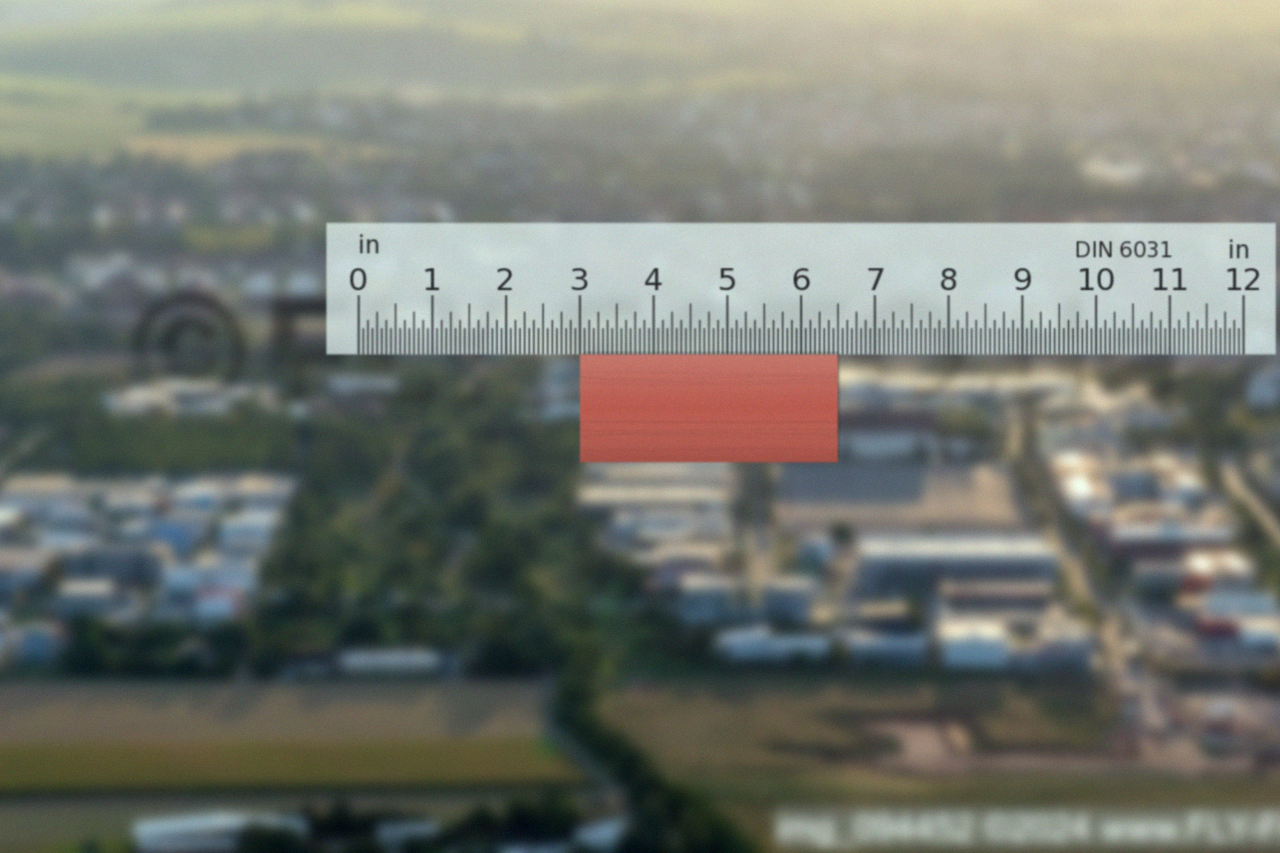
3.5 in
